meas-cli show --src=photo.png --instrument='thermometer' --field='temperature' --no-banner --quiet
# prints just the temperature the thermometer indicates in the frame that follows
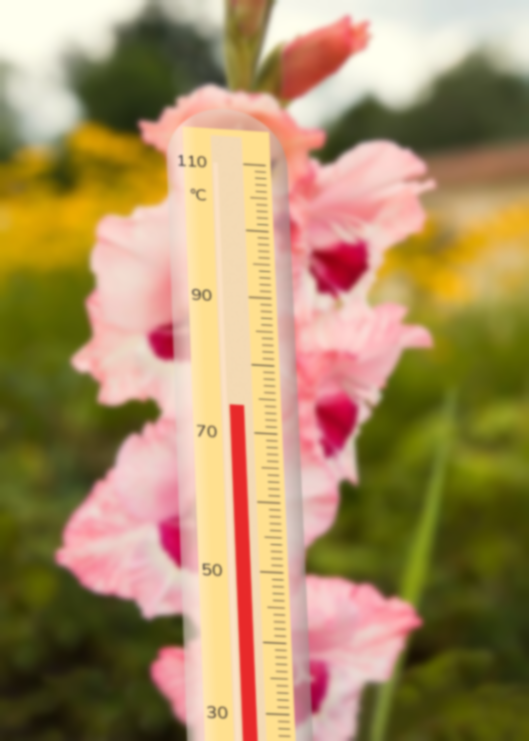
74 °C
